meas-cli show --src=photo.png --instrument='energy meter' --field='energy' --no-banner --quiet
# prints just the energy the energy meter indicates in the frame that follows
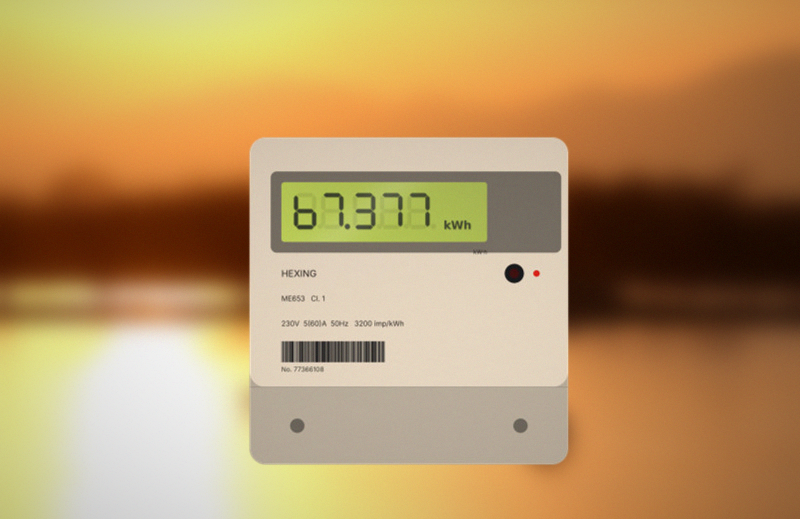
67.377 kWh
